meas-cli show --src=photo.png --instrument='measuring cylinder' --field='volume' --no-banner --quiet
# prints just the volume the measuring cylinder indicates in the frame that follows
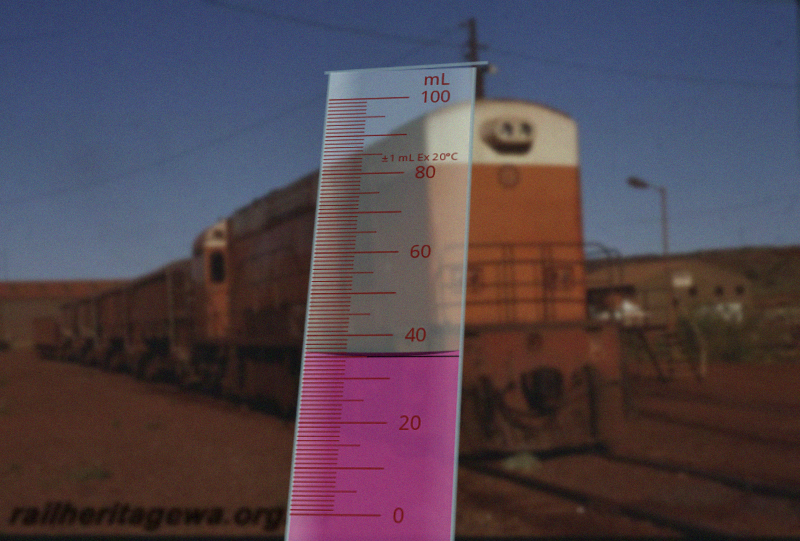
35 mL
